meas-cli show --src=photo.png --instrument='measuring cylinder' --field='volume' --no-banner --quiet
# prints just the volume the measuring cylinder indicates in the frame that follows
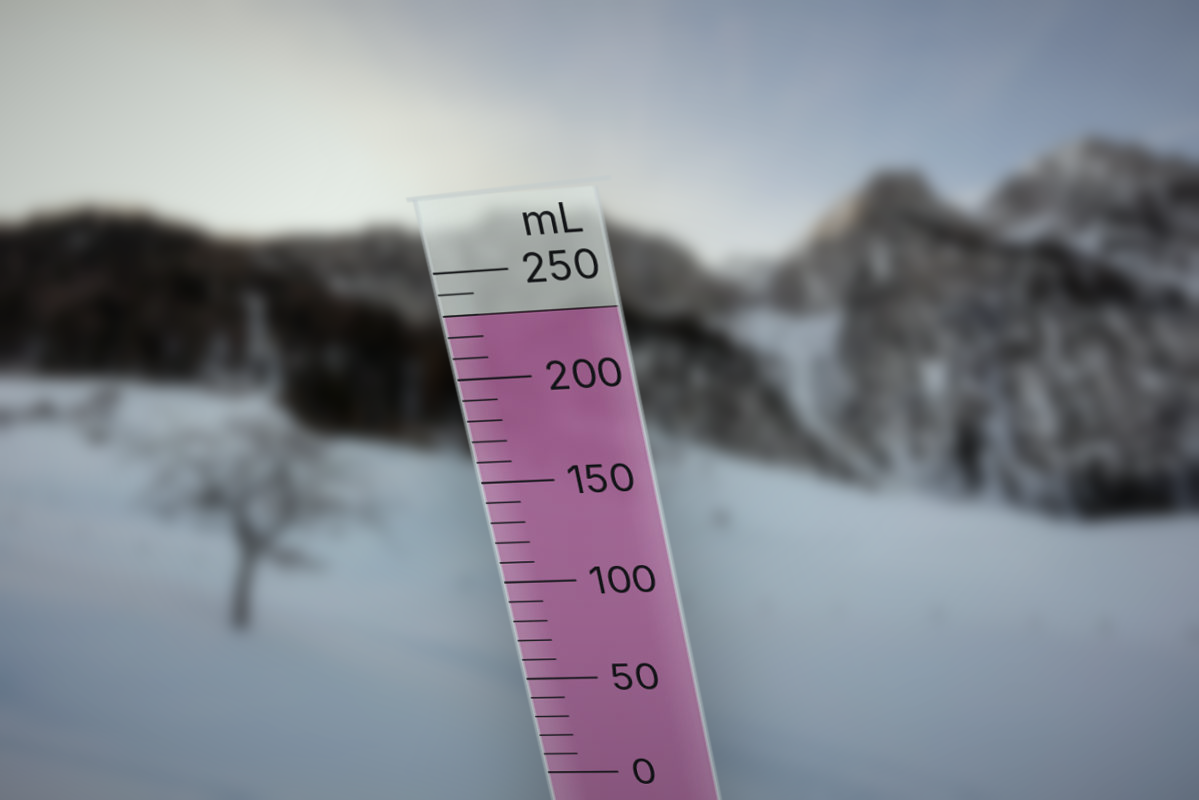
230 mL
